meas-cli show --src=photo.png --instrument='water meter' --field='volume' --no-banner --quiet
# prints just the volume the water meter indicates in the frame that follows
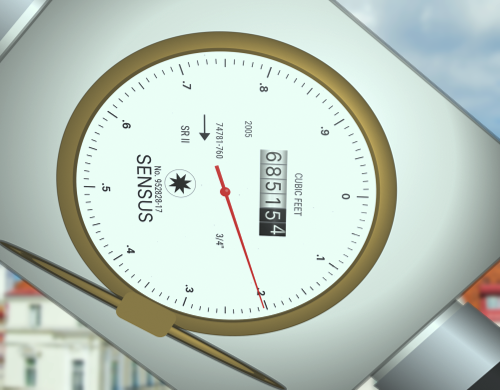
685154.20 ft³
